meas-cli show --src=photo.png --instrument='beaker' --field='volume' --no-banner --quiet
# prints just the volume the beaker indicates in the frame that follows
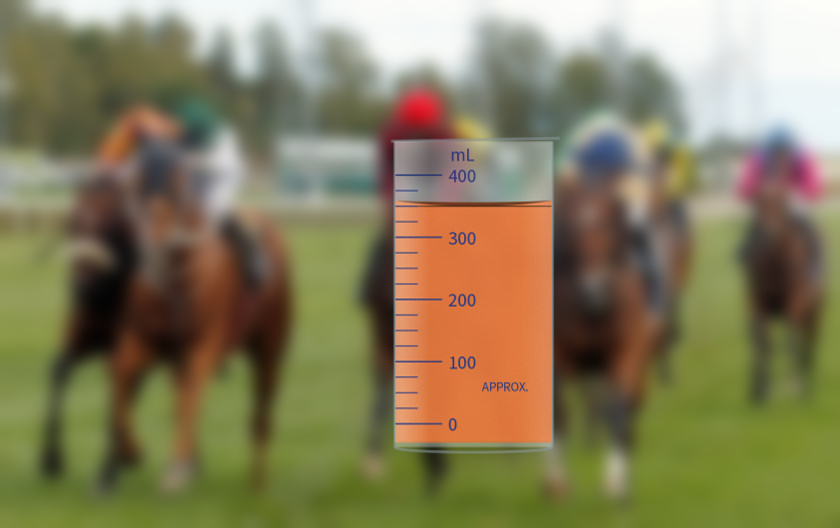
350 mL
